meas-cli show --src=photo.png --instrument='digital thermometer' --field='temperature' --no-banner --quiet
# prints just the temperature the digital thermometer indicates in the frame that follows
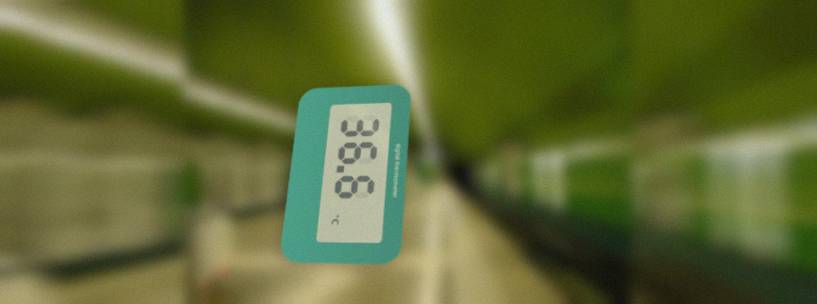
36.6 °C
